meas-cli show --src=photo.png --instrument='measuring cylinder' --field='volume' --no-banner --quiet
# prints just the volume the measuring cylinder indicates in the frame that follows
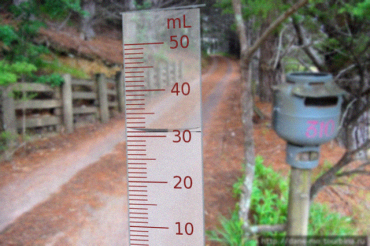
31 mL
